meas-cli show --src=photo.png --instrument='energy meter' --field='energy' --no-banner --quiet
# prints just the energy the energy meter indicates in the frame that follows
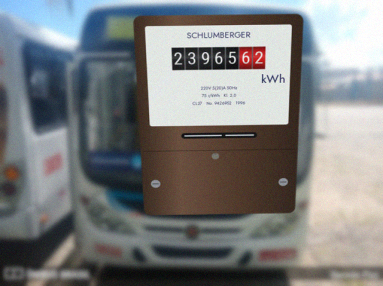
23965.62 kWh
